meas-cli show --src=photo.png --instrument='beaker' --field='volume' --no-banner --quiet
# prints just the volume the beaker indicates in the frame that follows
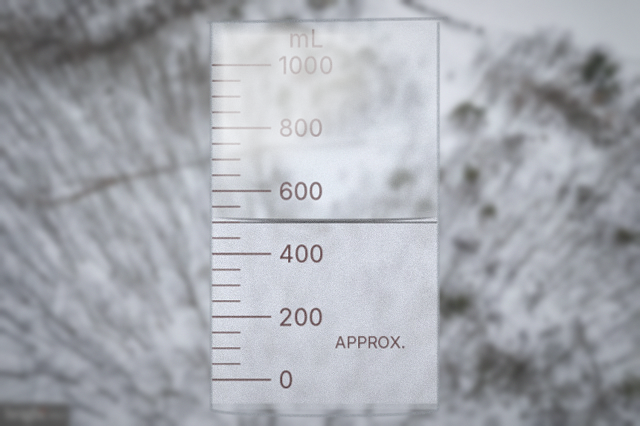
500 mL
